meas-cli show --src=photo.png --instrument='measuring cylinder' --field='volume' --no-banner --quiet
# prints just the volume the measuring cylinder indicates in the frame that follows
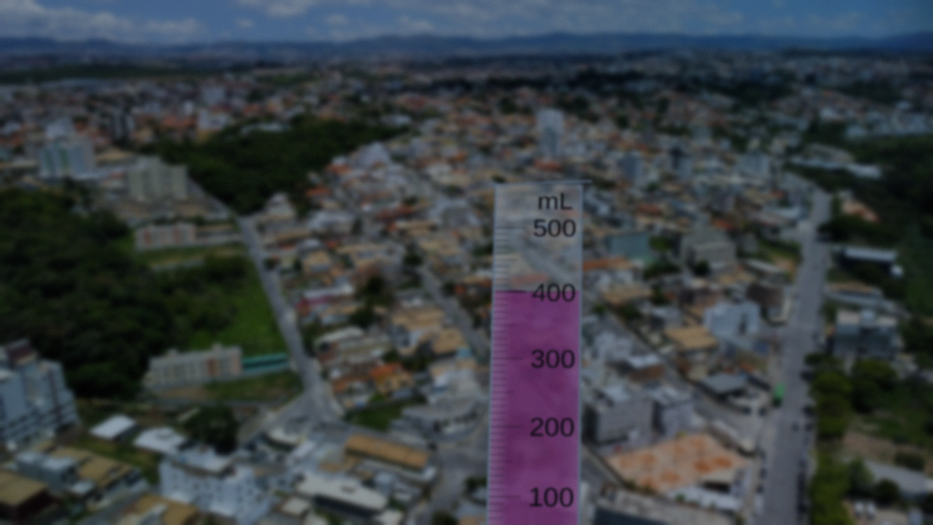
400 mL
